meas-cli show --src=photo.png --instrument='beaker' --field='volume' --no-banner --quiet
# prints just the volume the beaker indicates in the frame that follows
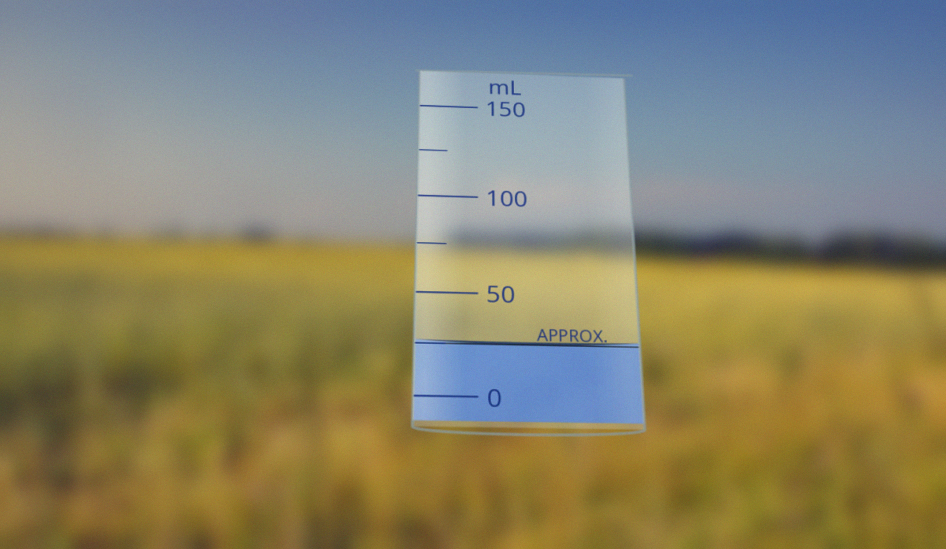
25 mL
